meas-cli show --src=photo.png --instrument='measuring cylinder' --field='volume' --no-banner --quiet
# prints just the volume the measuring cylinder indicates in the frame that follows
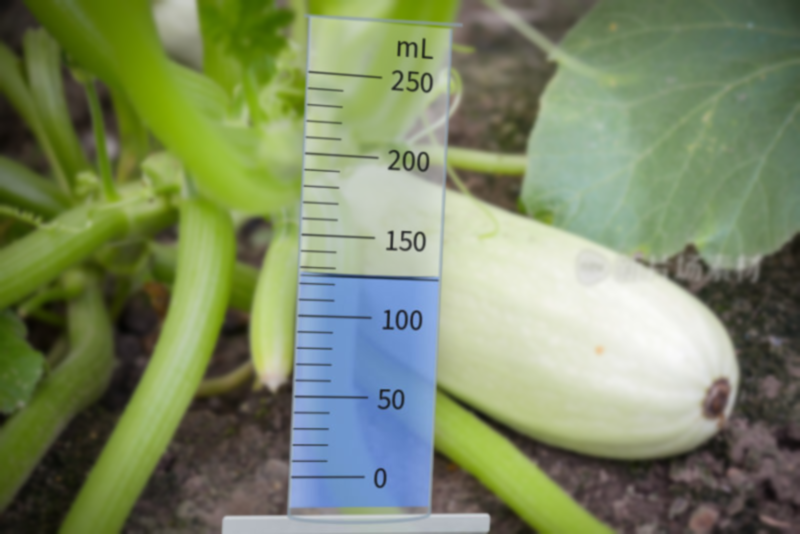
125 mL
